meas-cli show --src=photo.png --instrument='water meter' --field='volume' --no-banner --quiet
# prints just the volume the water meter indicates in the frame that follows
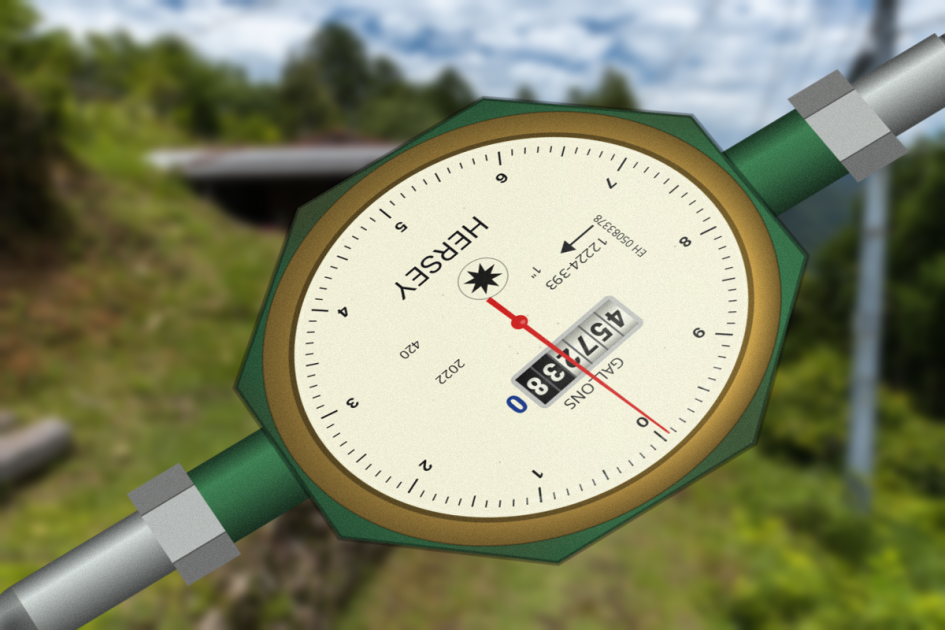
4572379.9 gal
